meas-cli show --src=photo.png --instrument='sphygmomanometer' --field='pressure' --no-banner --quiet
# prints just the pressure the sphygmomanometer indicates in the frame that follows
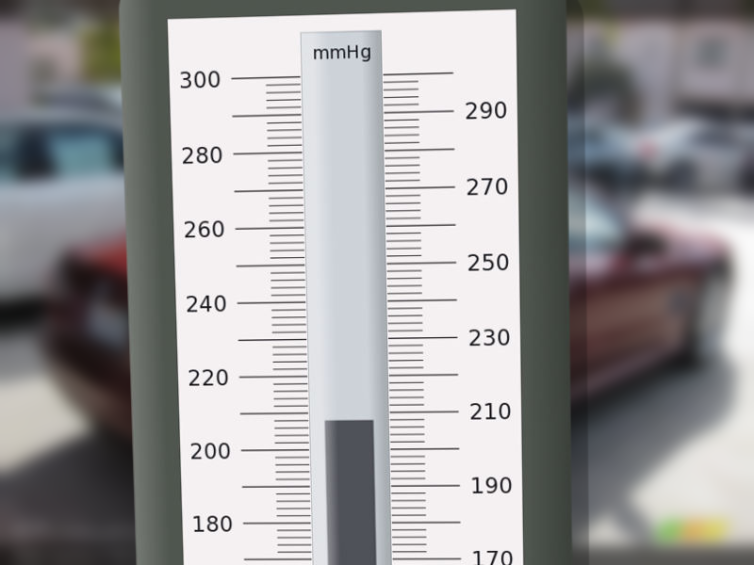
208 mmHg
